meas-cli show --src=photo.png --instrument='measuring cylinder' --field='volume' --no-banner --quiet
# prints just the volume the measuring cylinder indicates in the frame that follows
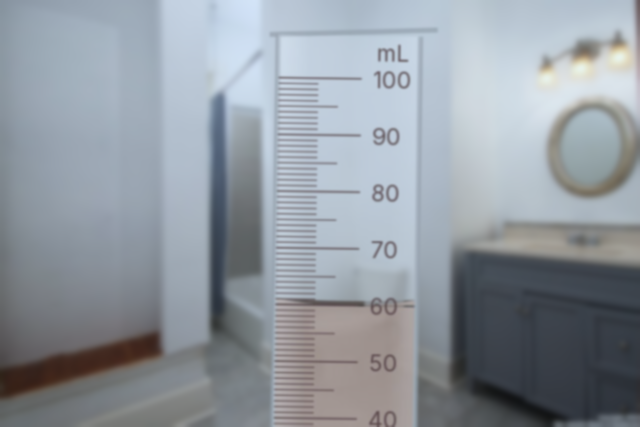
60 mL
